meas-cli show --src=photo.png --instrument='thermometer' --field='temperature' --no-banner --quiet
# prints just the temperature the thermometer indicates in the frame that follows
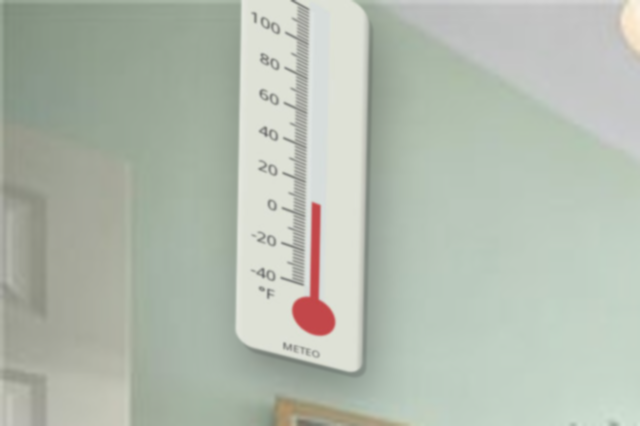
10 °F
